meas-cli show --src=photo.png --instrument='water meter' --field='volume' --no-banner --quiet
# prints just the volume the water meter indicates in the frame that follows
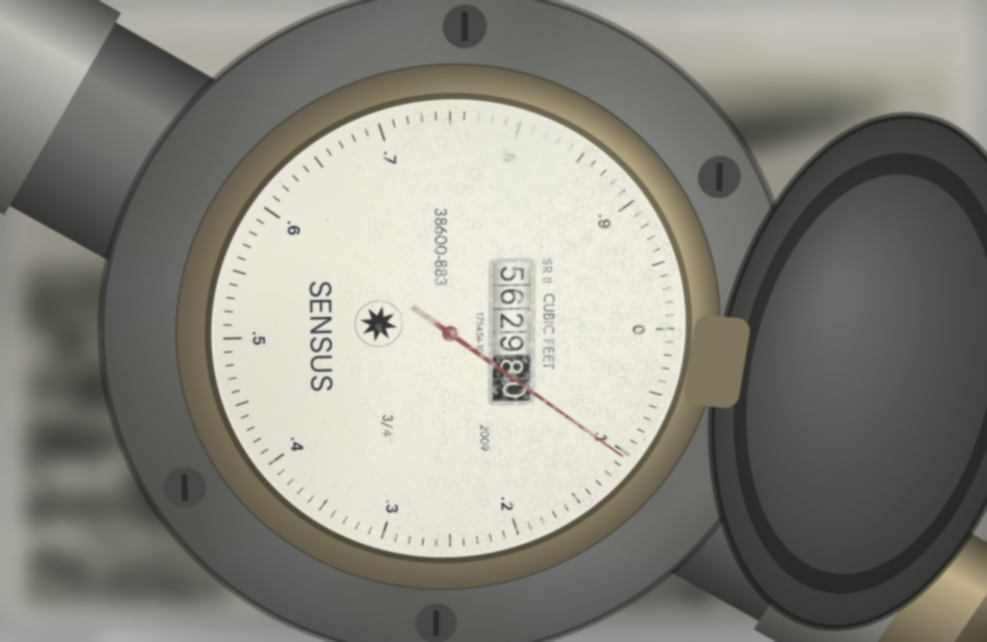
562980.10 ft³
